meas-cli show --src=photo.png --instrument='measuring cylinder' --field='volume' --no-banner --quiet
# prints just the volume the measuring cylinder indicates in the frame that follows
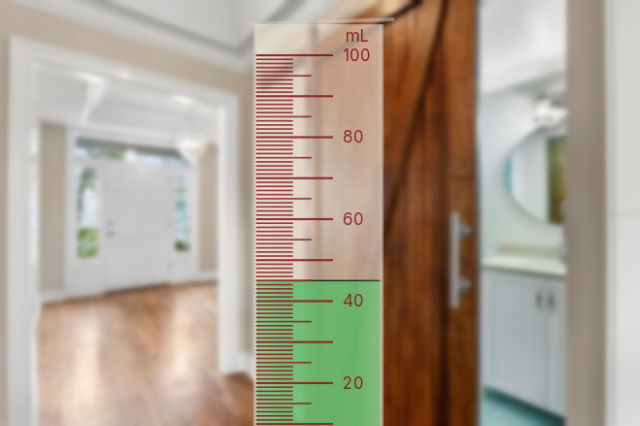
45 mL
